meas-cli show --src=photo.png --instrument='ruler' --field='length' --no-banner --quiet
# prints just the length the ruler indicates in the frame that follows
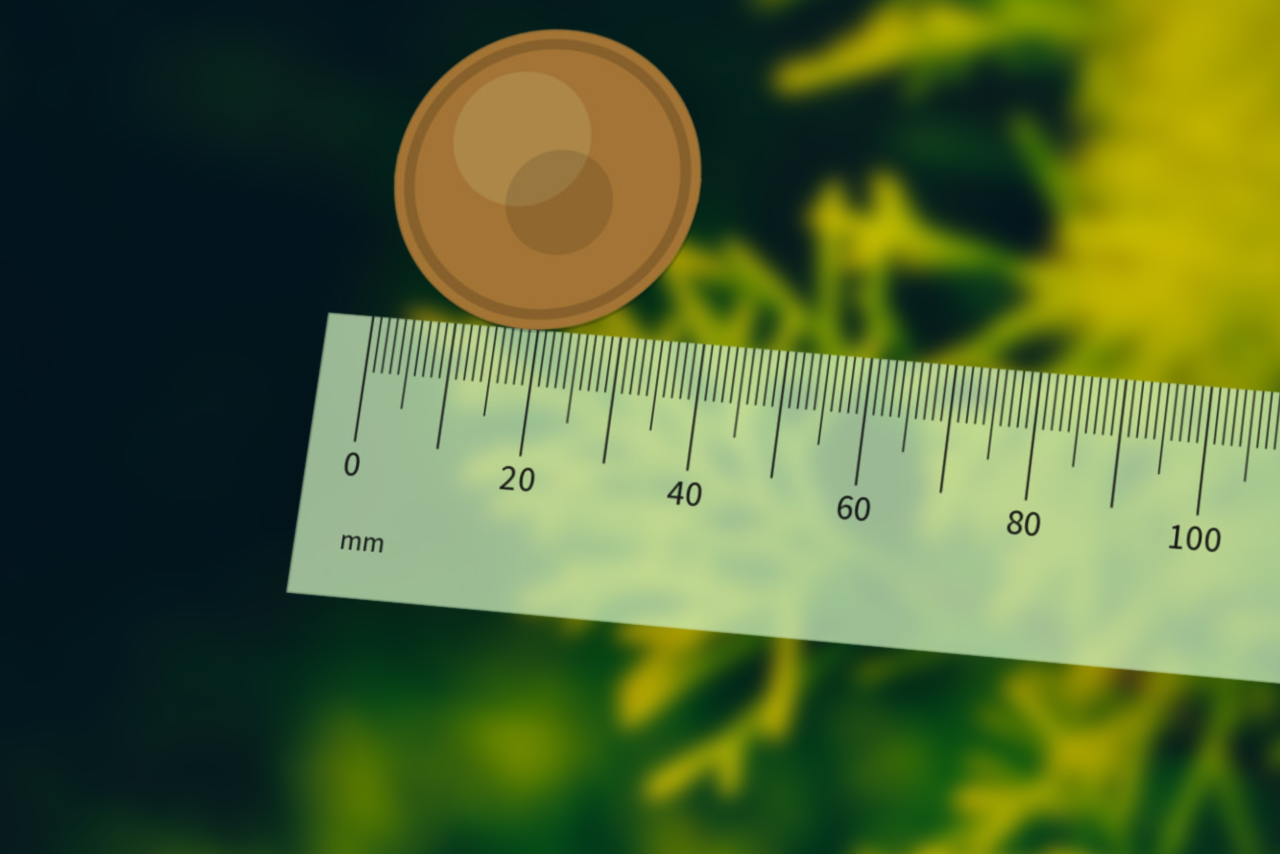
37 mm
